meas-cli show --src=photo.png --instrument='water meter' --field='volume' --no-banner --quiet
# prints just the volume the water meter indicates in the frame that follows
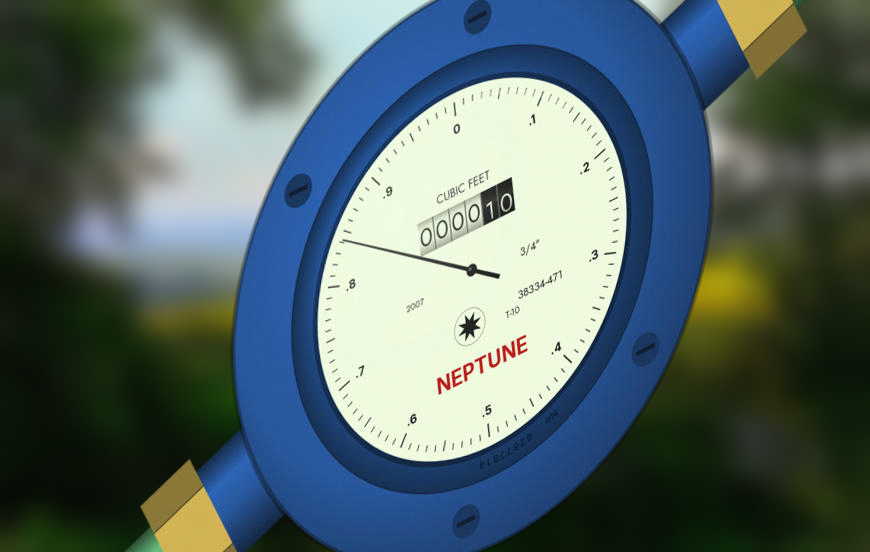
9.84 ft³
